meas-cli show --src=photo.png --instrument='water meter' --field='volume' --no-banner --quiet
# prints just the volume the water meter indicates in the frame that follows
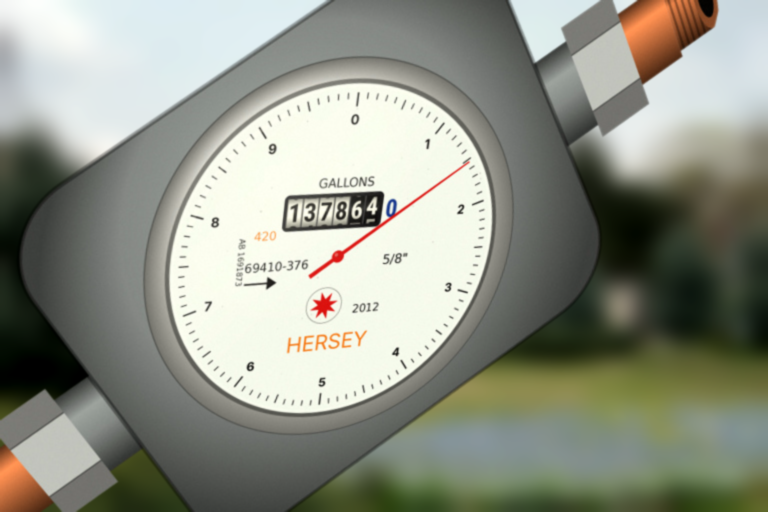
1378641.5 gal
